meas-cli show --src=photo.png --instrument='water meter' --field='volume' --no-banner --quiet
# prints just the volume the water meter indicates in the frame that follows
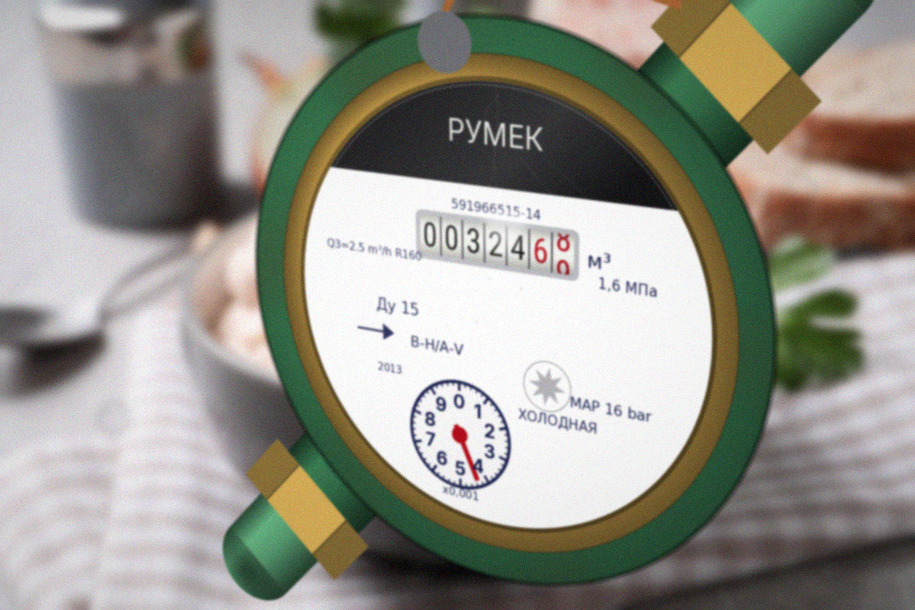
324.684 m³
